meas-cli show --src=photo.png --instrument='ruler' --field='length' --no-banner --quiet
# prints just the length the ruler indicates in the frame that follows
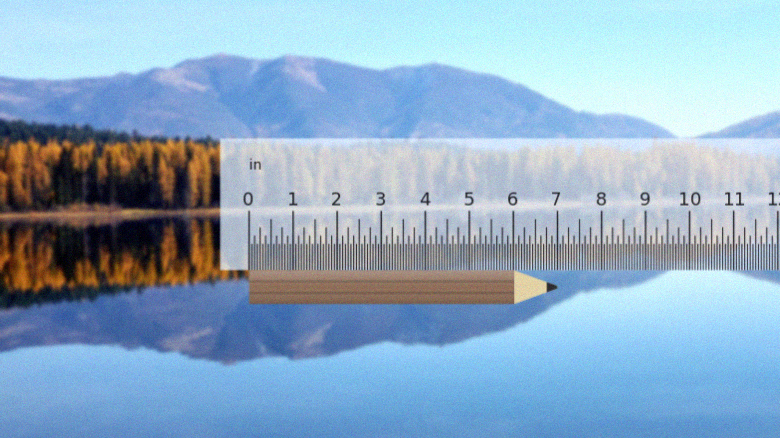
7 in
